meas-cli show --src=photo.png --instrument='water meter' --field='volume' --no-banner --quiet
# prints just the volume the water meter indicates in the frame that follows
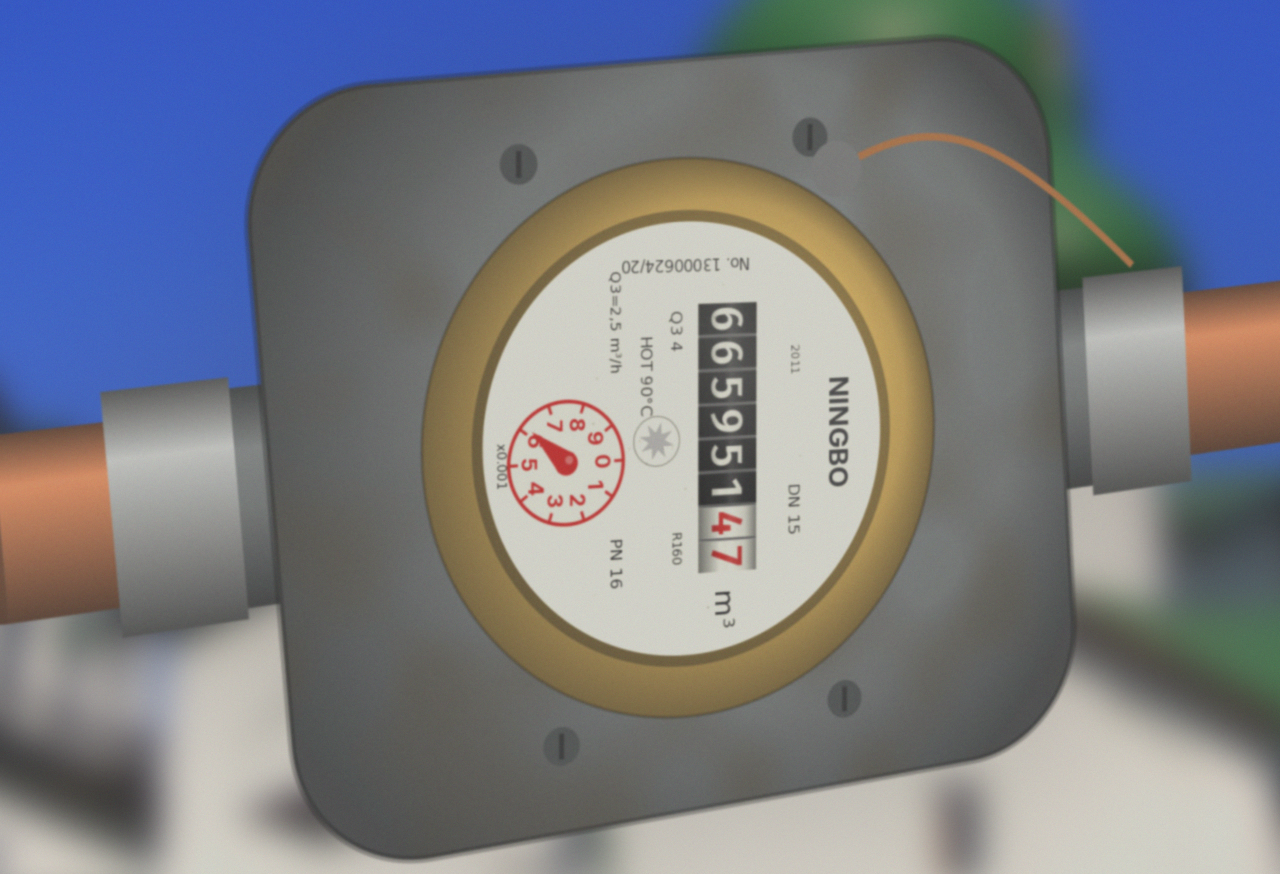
665951.476 m³
